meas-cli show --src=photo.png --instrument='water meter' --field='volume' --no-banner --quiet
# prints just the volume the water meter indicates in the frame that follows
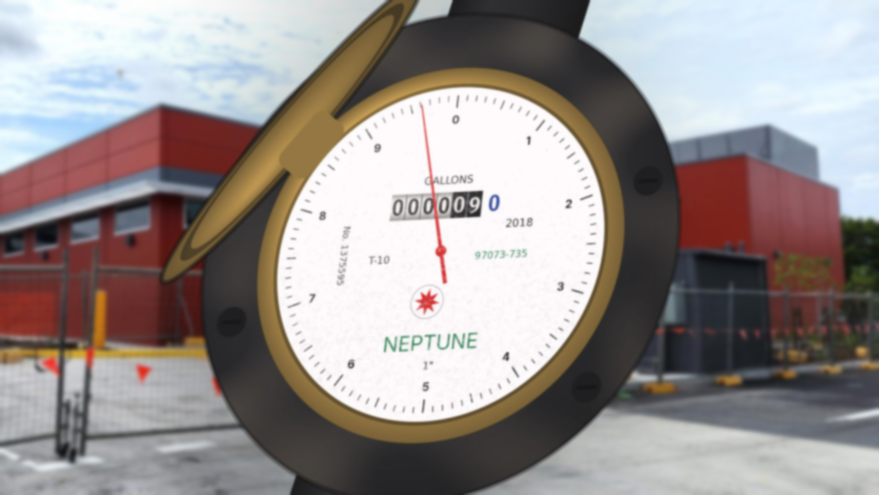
89.6 gal
